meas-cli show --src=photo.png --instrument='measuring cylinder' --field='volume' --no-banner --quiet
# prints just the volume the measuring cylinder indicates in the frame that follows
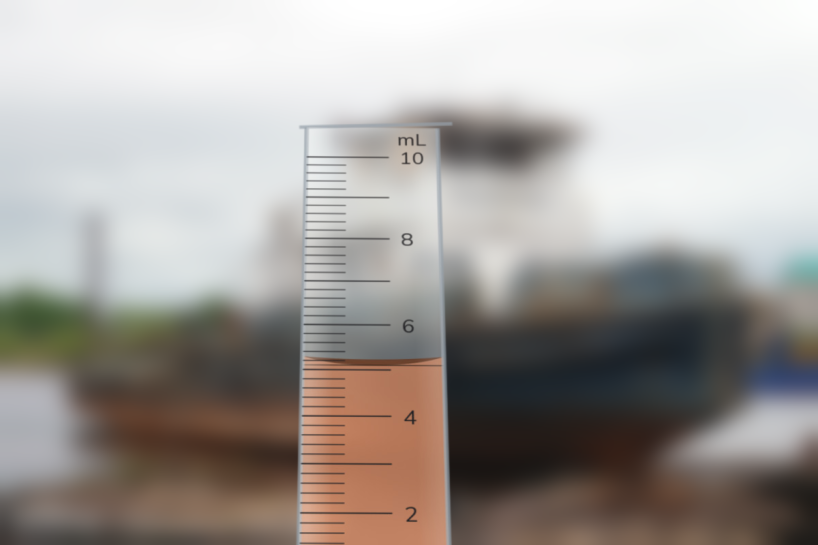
5.1 mL
